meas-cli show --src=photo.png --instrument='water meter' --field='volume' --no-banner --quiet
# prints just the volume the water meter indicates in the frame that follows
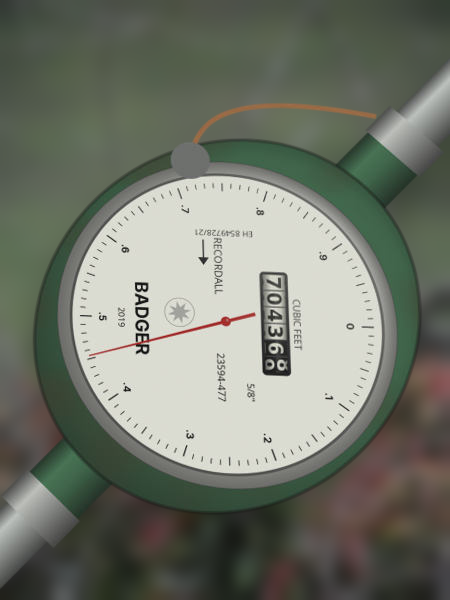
704368.45 ft³
